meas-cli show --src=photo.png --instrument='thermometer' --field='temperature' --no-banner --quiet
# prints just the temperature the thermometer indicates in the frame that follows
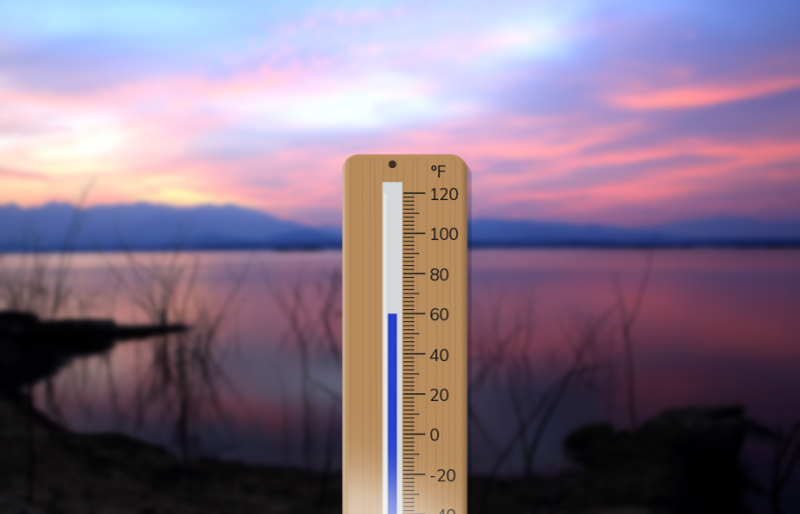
60 °F
